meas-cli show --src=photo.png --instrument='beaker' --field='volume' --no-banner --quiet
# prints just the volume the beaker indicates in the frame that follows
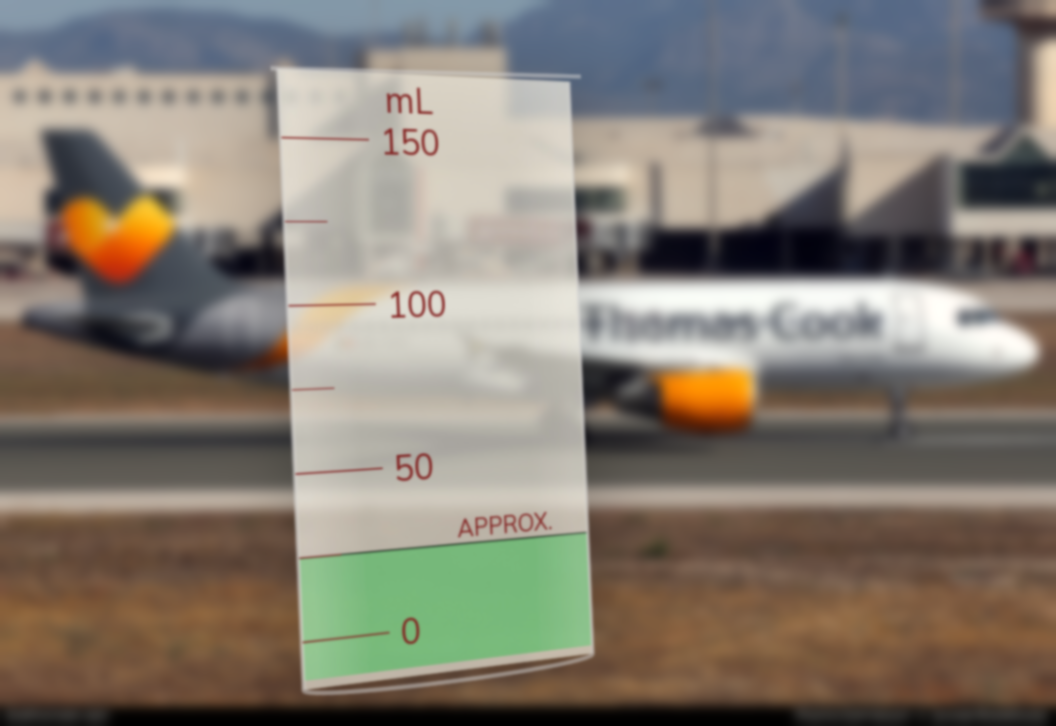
25 mL
